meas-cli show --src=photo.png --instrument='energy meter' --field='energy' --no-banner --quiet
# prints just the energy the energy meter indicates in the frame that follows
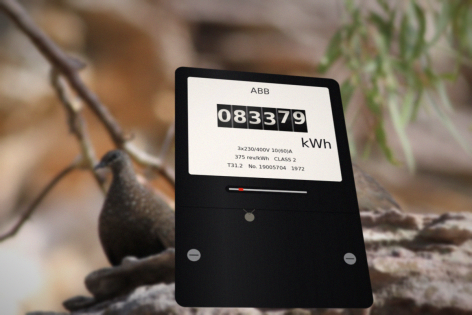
83379 kWh
